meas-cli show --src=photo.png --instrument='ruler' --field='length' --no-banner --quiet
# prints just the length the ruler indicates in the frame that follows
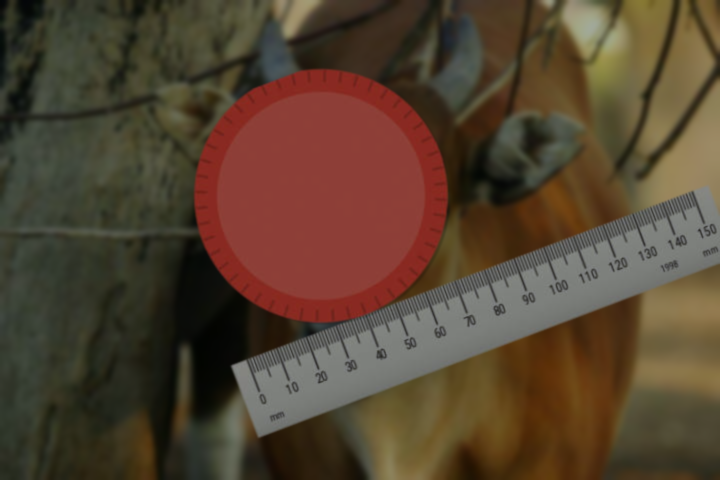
80 mm
